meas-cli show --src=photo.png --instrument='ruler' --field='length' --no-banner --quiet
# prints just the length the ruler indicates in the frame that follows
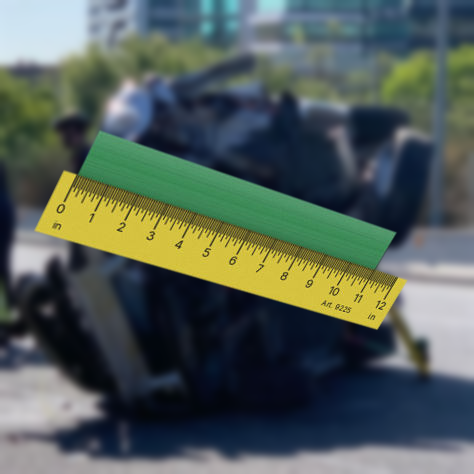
11 in
